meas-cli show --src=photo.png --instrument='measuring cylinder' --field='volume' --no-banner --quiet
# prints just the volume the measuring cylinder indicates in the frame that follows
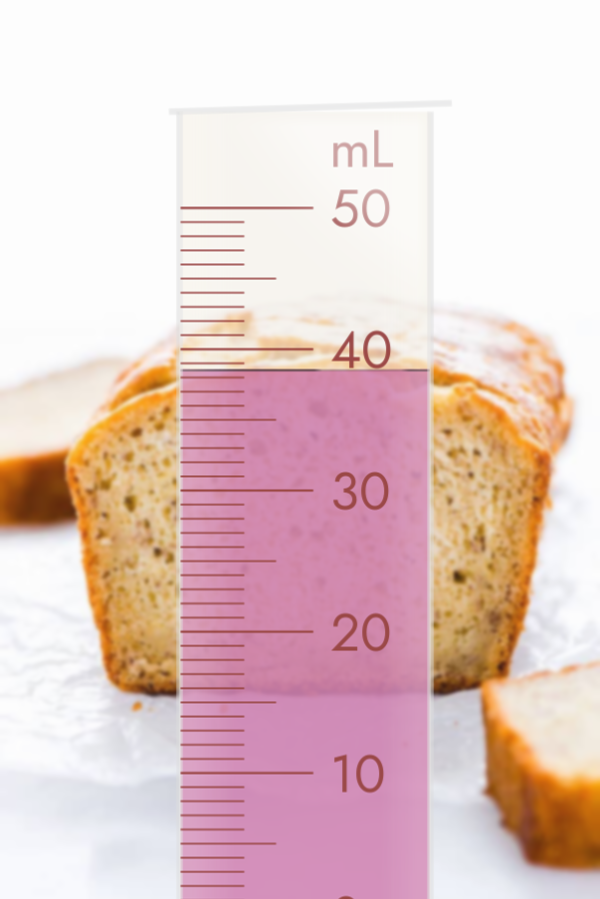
38.5 mL
